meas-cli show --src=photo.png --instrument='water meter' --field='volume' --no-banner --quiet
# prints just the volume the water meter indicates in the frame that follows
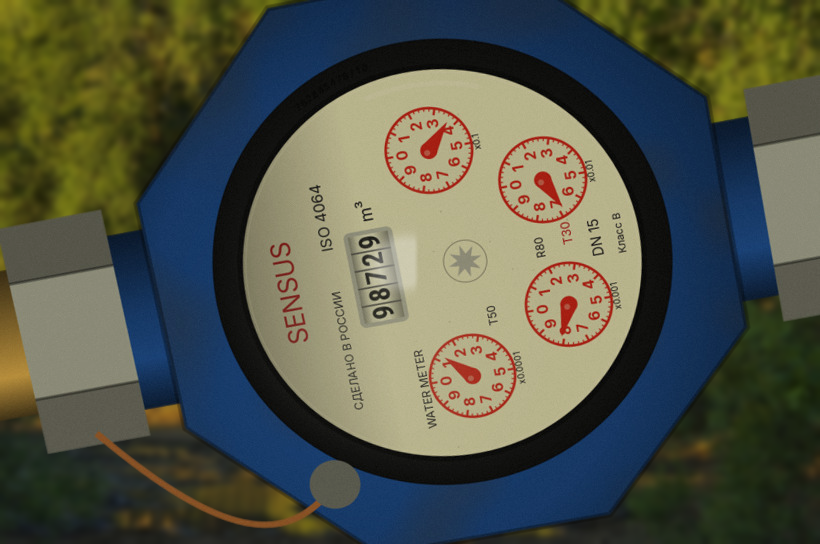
98729.3681 m³
